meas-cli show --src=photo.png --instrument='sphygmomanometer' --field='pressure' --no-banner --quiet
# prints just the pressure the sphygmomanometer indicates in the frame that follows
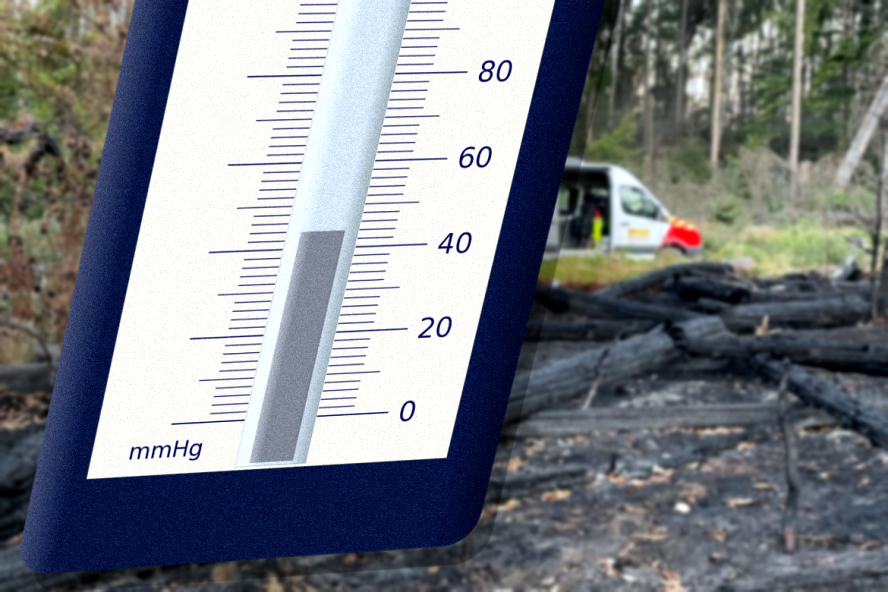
44 mmHg
